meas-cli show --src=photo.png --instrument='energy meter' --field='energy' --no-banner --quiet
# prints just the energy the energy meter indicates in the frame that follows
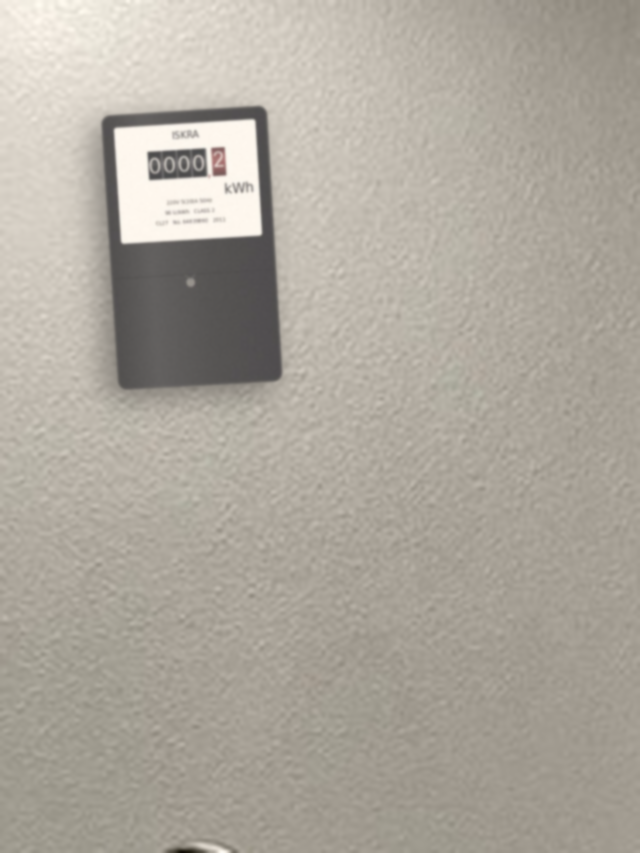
0.2 kWh
